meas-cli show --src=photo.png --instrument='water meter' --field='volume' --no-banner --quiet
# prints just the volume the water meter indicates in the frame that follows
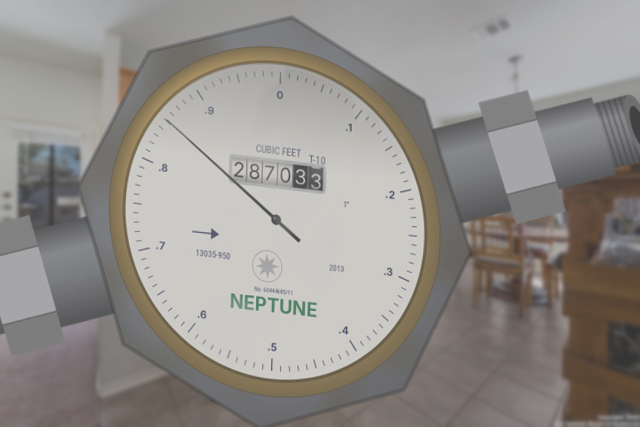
287032.85 ft³
